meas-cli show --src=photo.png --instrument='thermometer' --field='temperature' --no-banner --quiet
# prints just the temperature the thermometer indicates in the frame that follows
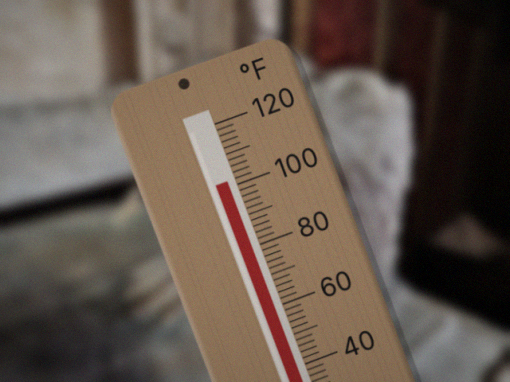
102 °F
